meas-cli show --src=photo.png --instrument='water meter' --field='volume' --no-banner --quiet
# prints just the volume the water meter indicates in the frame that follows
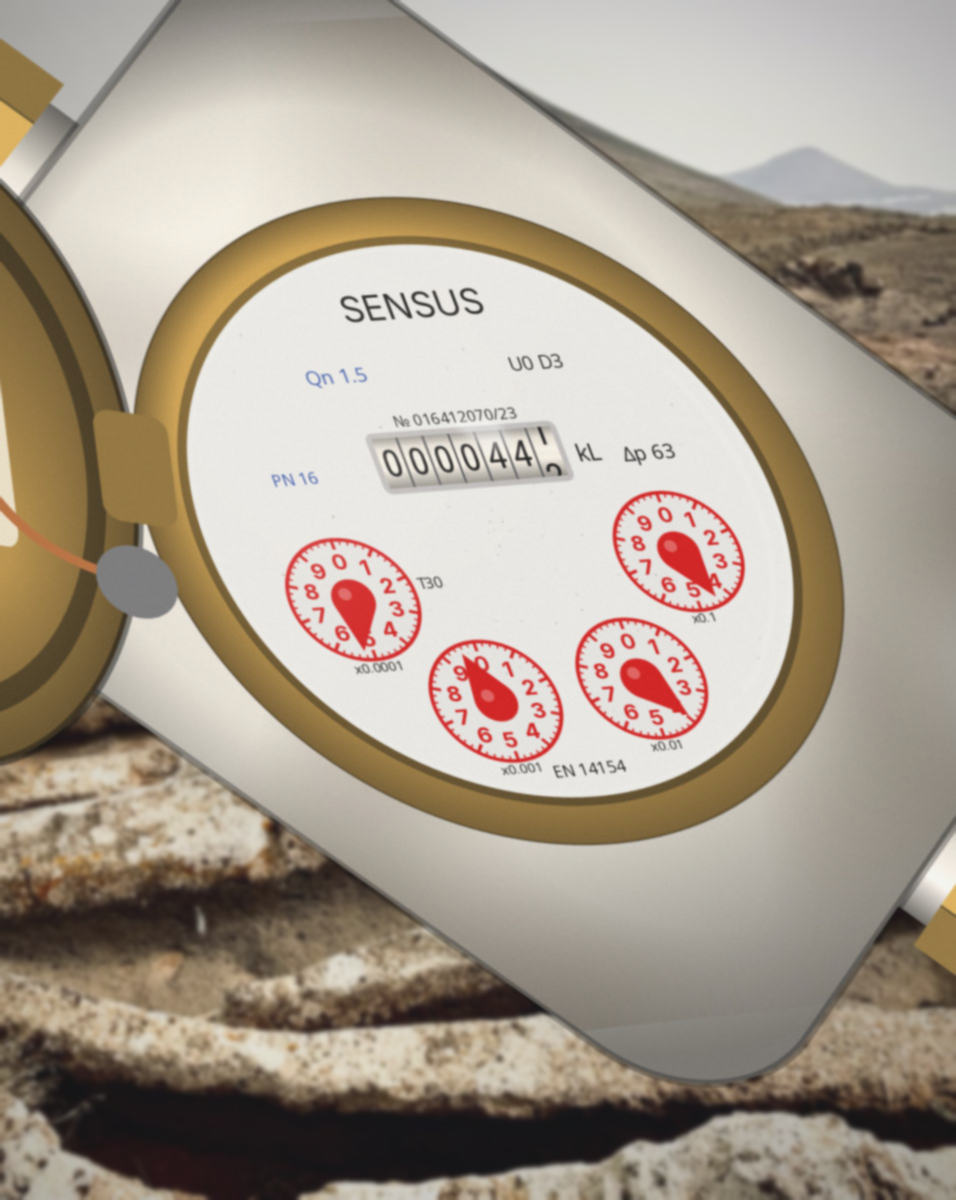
441.4395 kL
